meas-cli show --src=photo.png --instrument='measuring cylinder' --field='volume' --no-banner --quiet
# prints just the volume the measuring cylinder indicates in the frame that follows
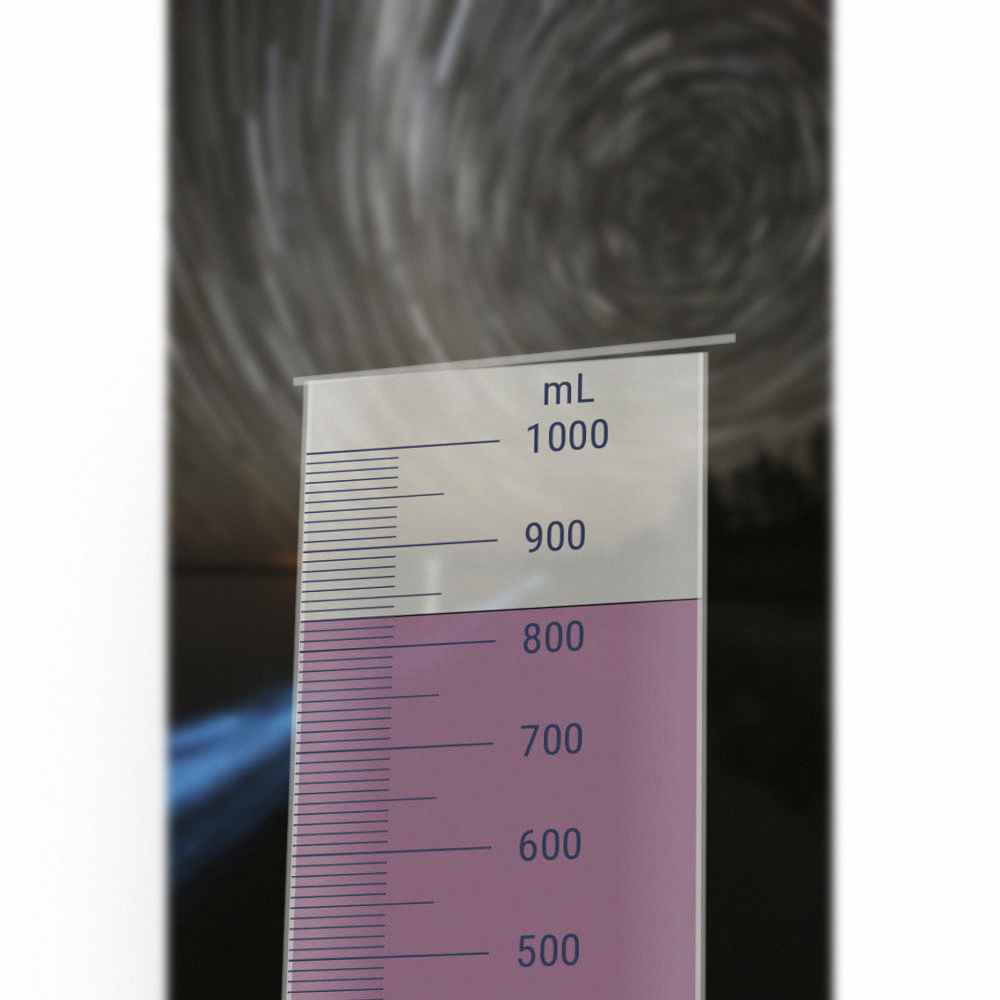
830 mL
